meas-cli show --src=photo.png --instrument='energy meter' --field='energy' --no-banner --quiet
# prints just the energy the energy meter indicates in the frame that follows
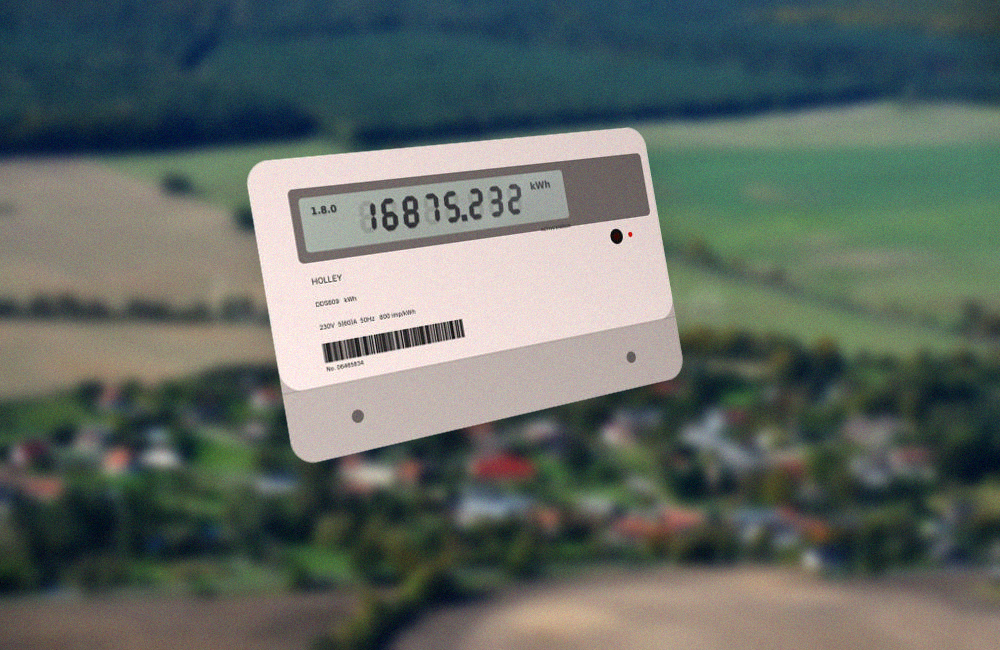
16875.232 kWh
